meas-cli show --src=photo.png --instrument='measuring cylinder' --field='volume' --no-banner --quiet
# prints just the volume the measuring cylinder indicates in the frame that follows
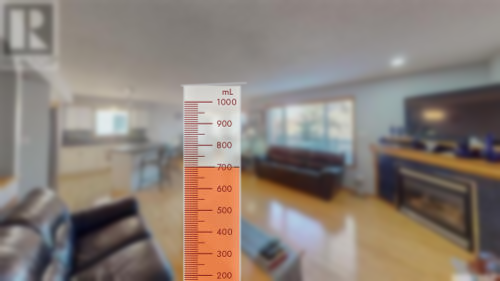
700 mL
